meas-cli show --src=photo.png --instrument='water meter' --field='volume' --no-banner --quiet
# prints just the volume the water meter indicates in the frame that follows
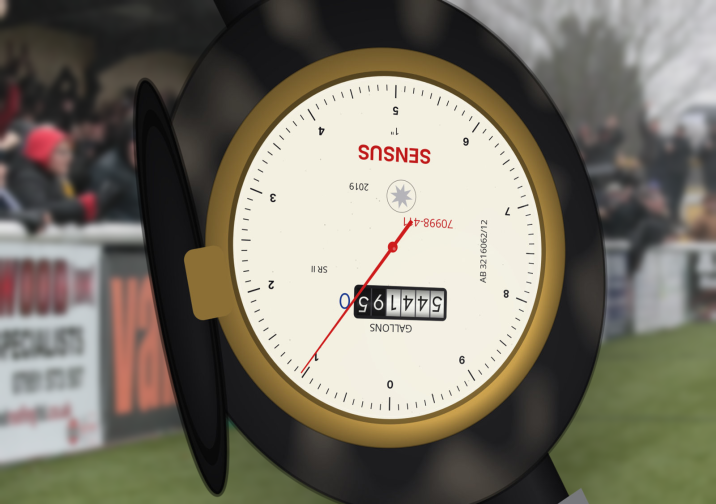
5441951.0 gal
